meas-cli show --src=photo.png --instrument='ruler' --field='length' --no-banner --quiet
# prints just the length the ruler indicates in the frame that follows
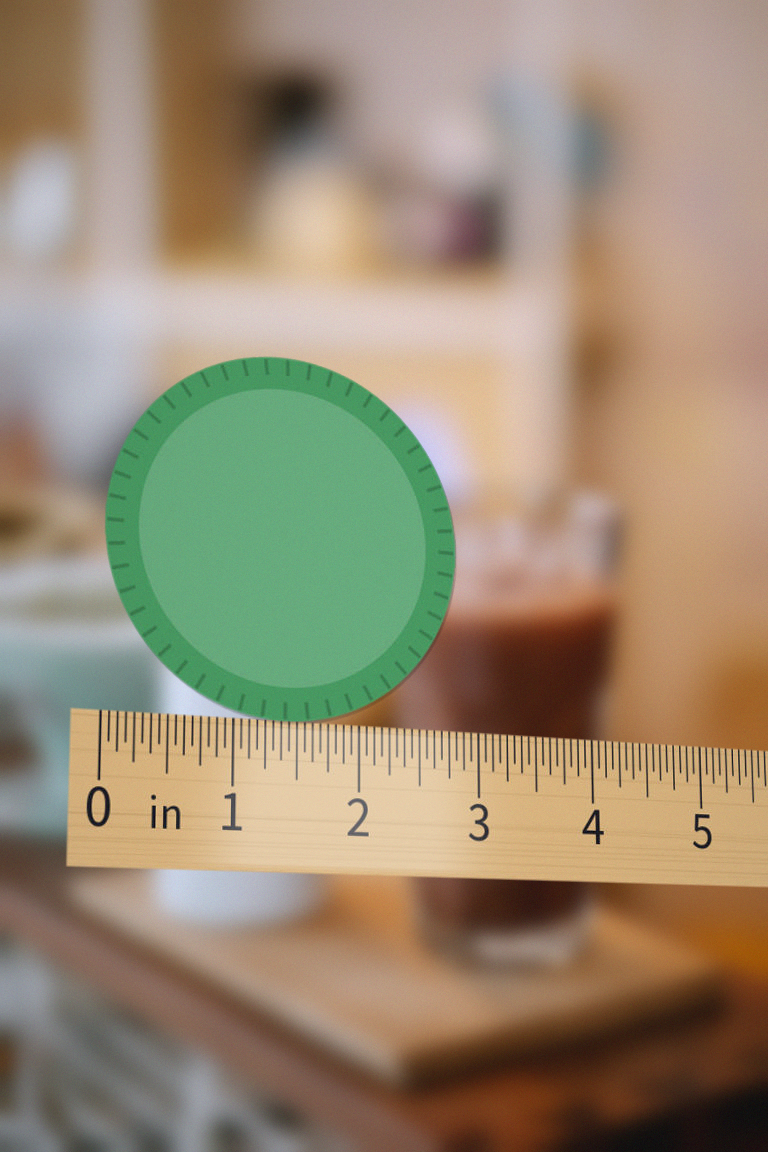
2.8125 in
